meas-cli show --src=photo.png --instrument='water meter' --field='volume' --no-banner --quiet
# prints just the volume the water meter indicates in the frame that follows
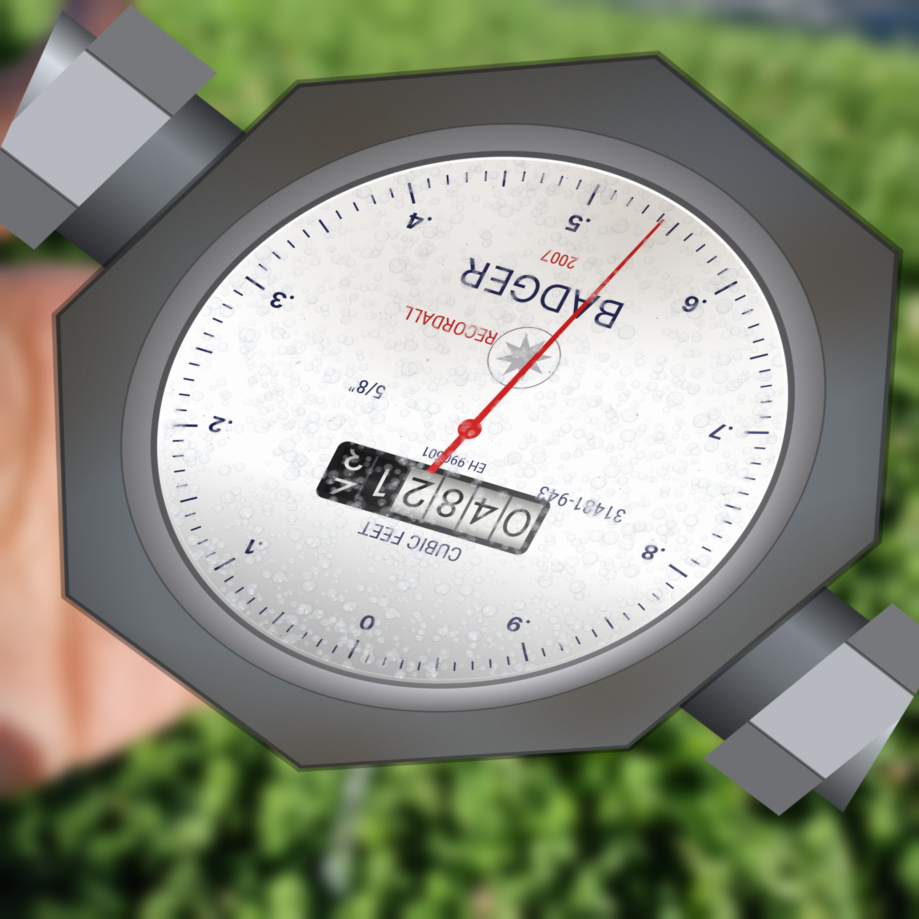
48212.54 ft³
